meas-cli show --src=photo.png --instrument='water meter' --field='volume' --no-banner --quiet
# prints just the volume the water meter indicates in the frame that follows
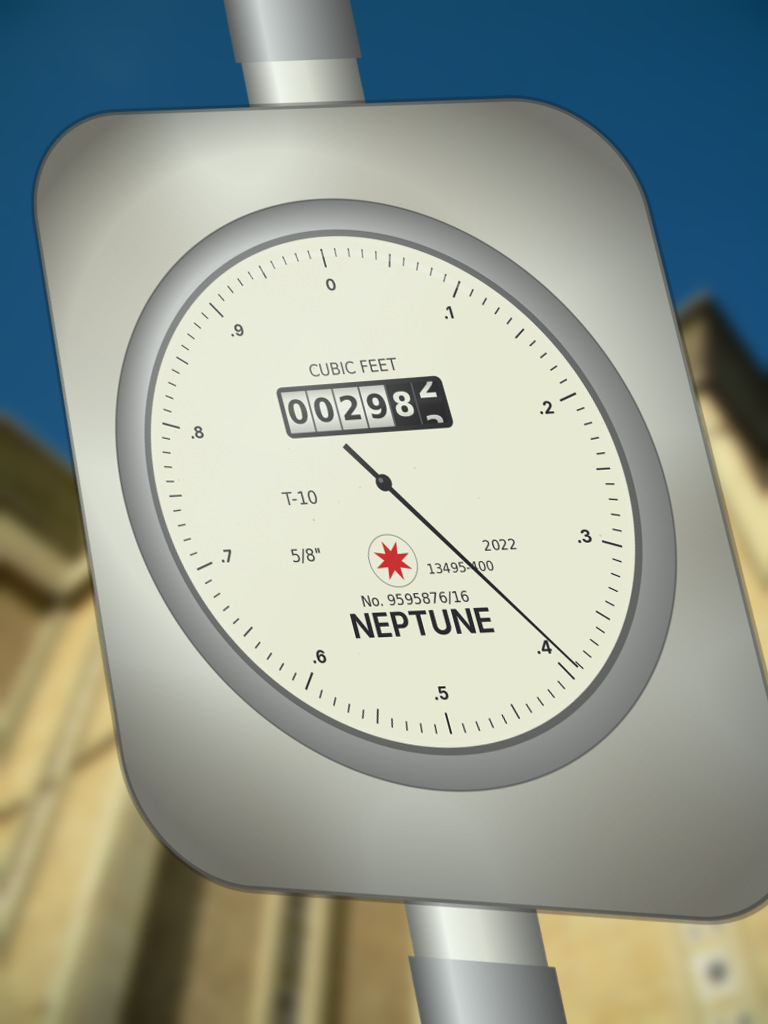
2982.39 ft³
